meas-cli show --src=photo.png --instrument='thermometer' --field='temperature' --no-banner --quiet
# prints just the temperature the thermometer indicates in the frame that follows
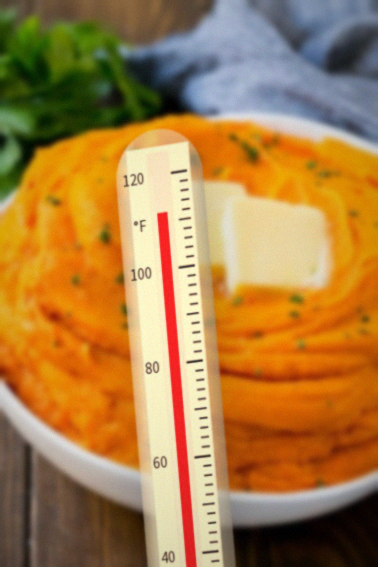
112 °F
